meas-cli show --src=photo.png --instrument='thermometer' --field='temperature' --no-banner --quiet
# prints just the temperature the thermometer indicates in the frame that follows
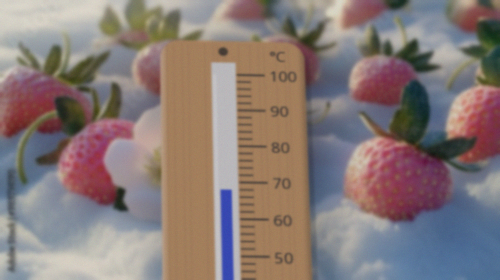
68 °C
